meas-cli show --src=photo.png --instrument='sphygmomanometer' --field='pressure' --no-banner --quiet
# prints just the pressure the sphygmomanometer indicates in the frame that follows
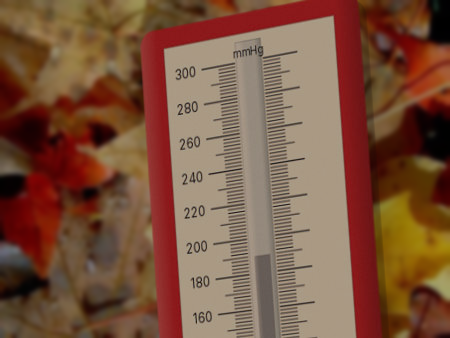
190 mmHg
